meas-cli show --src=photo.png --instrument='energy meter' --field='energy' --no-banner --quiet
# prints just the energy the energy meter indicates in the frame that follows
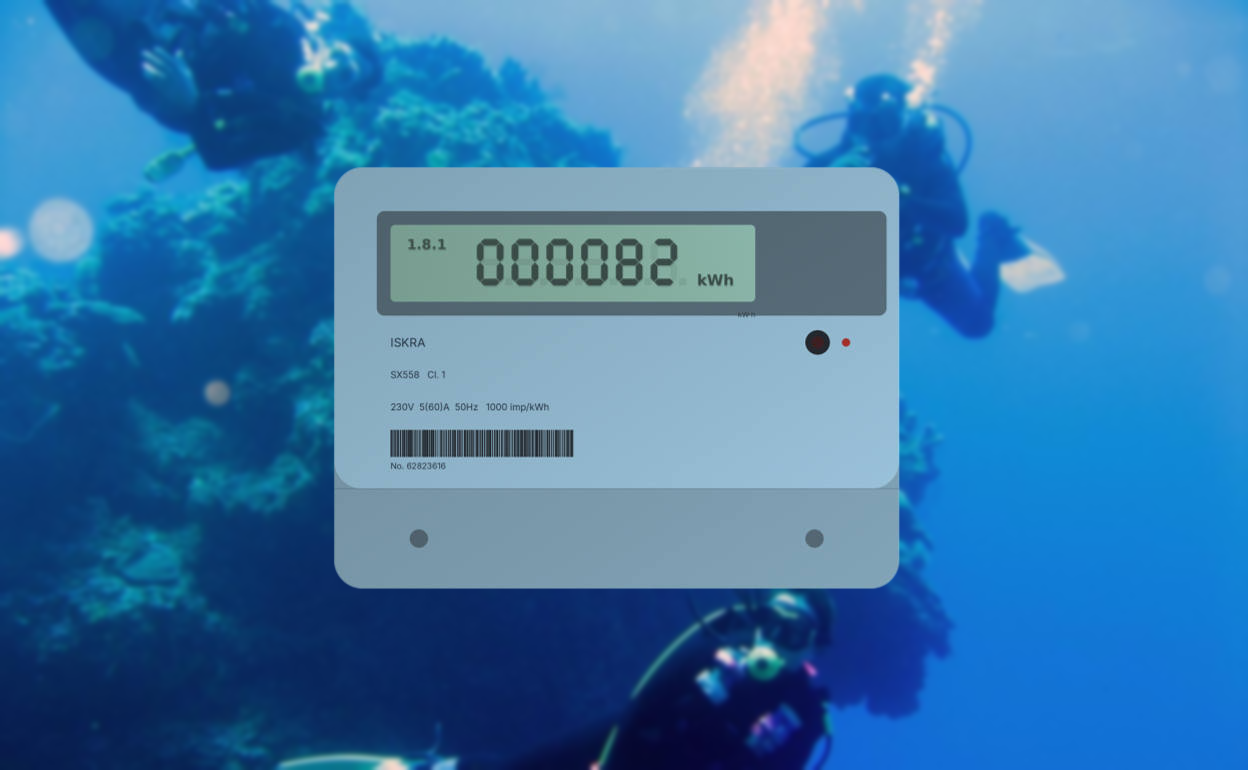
82 kWh
